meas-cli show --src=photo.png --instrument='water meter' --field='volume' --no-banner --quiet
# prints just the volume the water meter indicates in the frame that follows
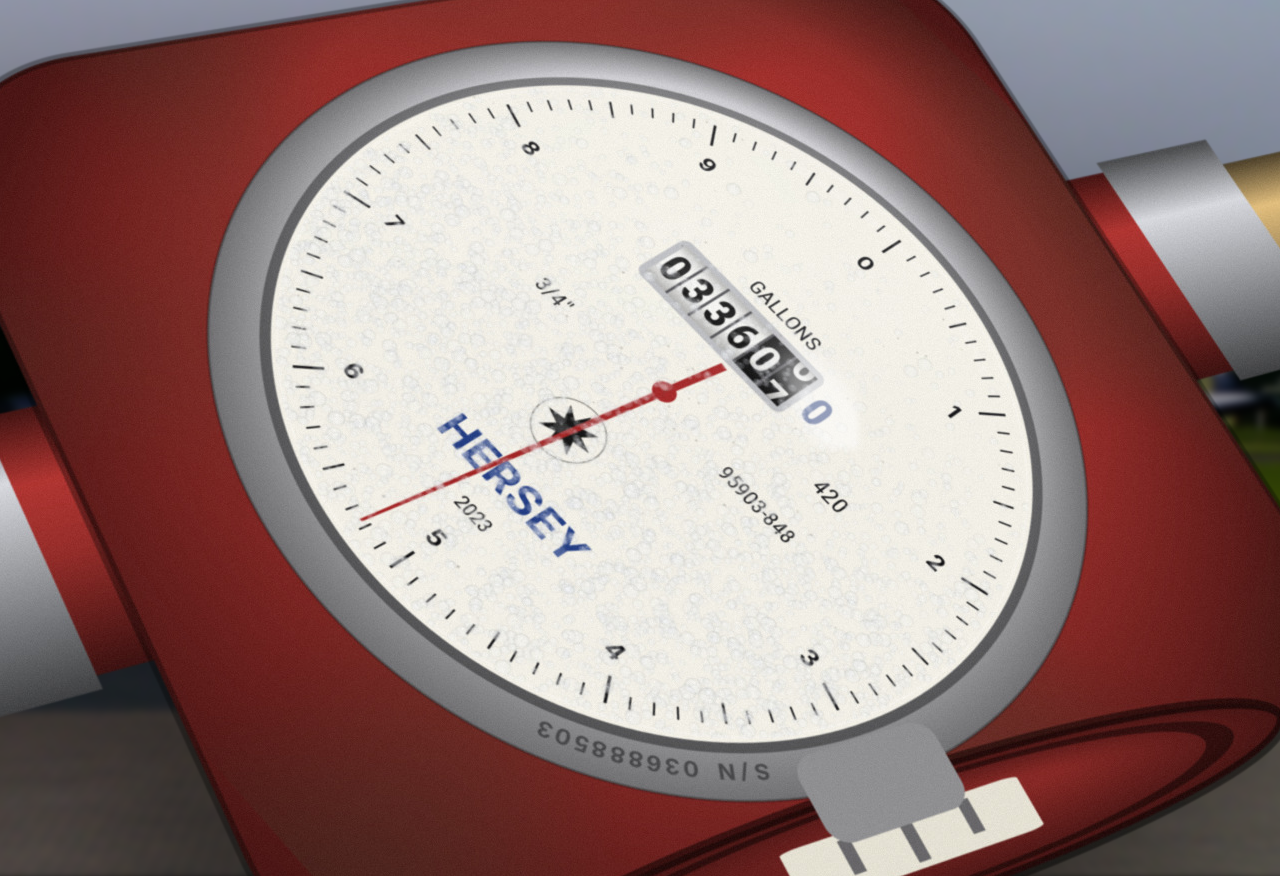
336065.2 gal
